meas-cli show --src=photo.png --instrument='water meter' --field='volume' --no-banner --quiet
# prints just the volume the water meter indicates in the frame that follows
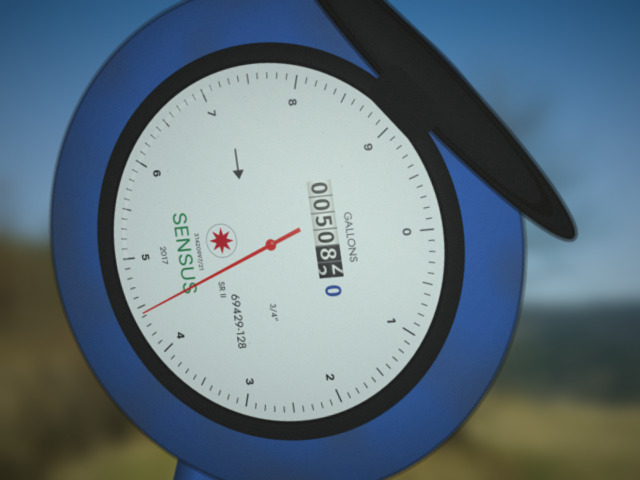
50824.4 gal
